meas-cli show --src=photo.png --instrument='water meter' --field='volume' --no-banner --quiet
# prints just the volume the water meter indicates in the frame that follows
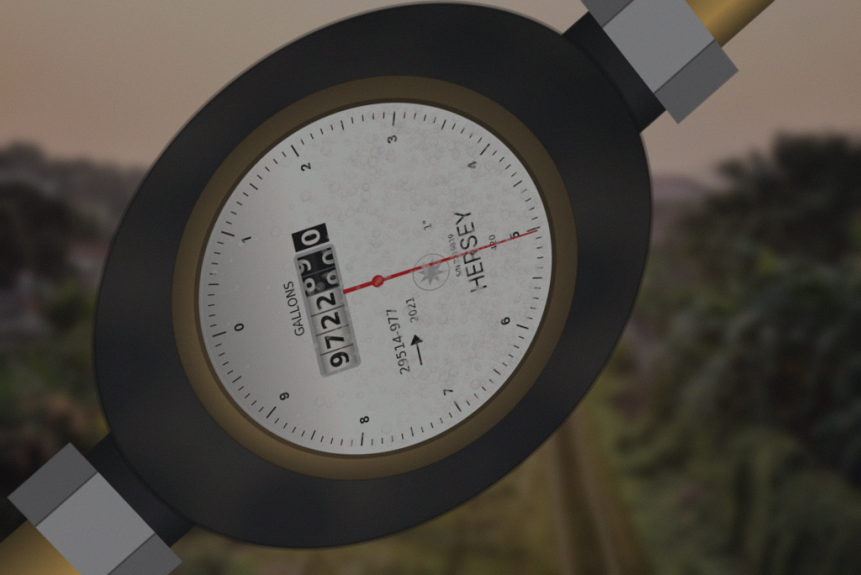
9722895.0 gal
